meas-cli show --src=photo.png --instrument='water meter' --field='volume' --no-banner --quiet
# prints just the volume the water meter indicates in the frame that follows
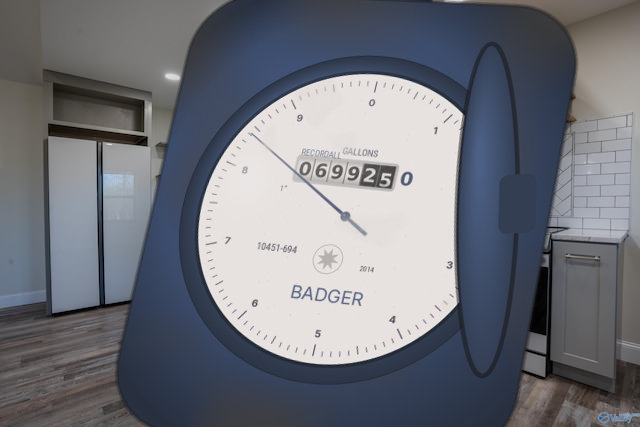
699248.4 gal
